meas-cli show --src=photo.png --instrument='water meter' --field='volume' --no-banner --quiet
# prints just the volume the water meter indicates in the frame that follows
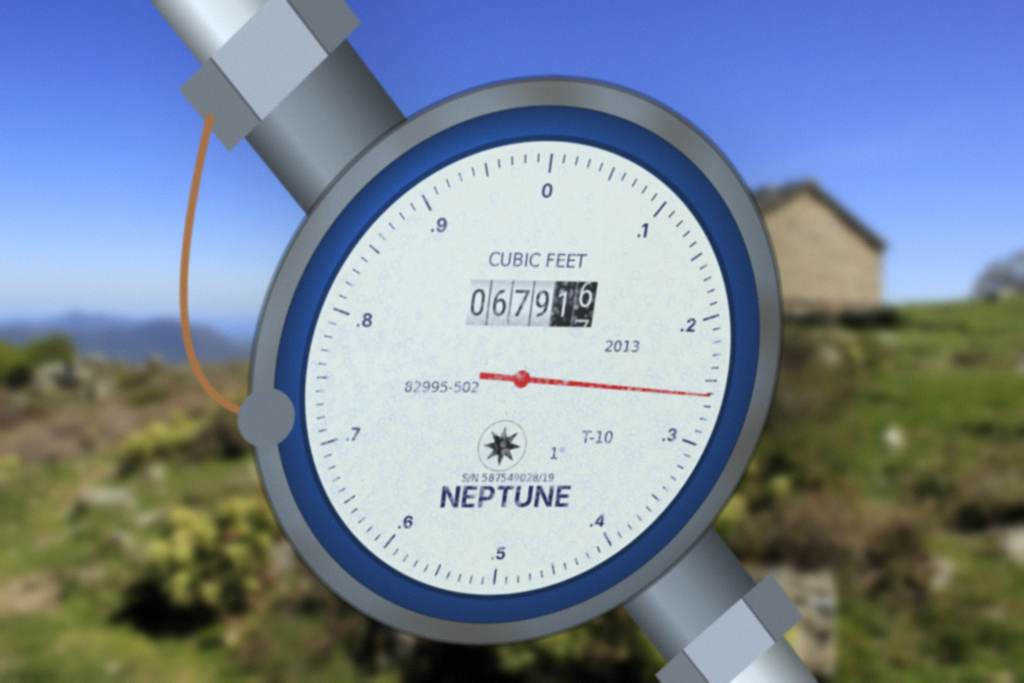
67916.26 ft³
